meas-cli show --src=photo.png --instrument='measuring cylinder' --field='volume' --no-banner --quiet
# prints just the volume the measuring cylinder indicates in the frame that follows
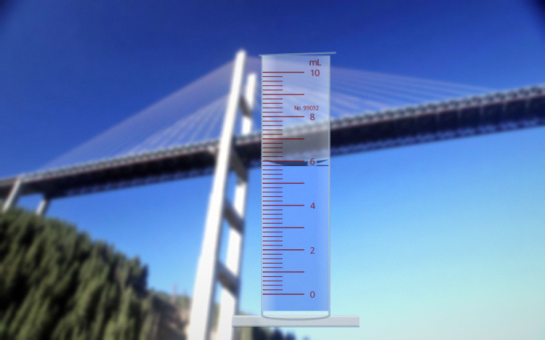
5.8 mL
